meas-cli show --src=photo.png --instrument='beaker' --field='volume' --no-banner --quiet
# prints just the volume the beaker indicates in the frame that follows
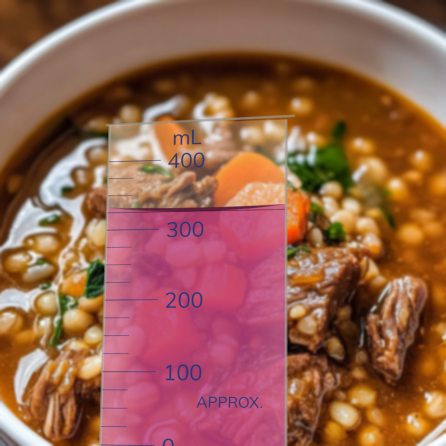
325 mL
